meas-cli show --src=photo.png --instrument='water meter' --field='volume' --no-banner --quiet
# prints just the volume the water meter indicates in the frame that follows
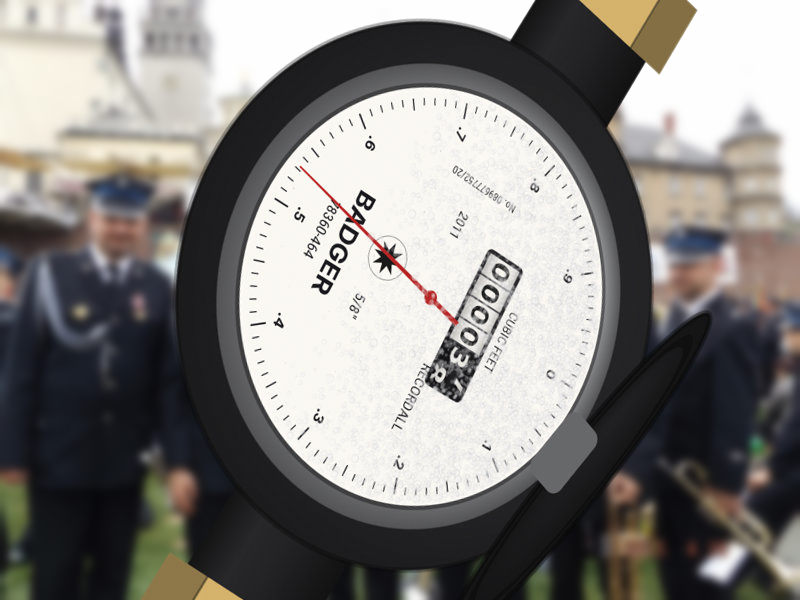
37.53 ft³
